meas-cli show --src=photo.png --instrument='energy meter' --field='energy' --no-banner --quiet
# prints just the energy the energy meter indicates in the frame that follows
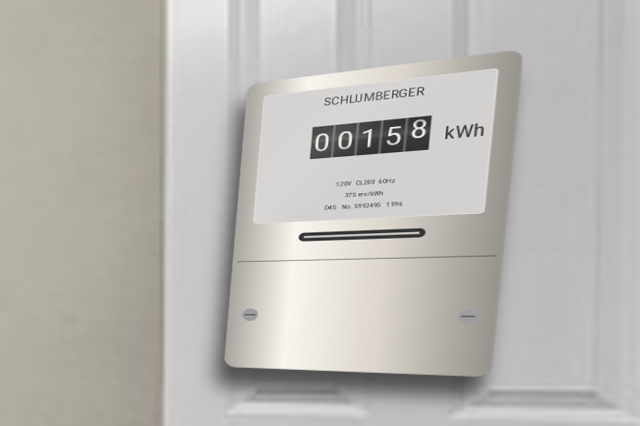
158 kWh
